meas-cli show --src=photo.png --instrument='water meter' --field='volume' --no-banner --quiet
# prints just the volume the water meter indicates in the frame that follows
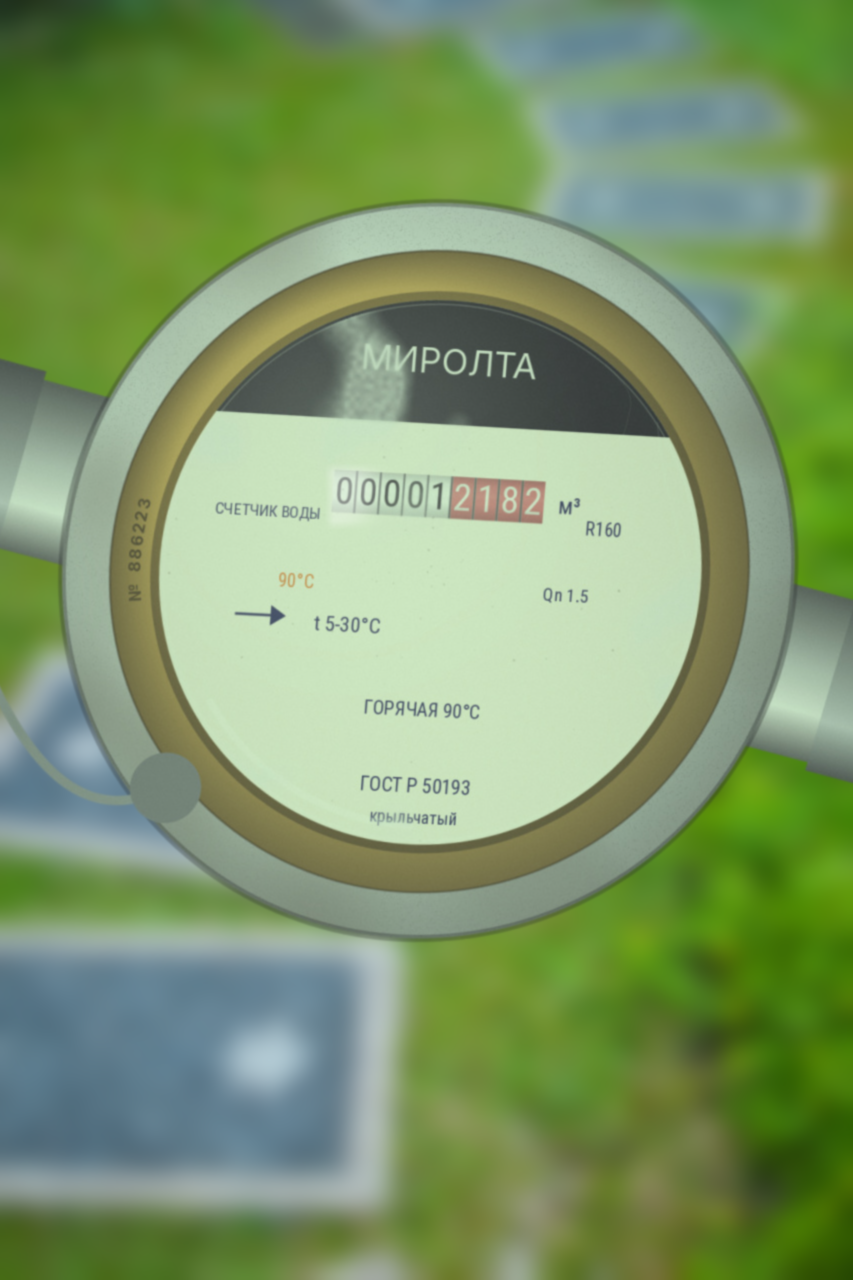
1.2182 m³
